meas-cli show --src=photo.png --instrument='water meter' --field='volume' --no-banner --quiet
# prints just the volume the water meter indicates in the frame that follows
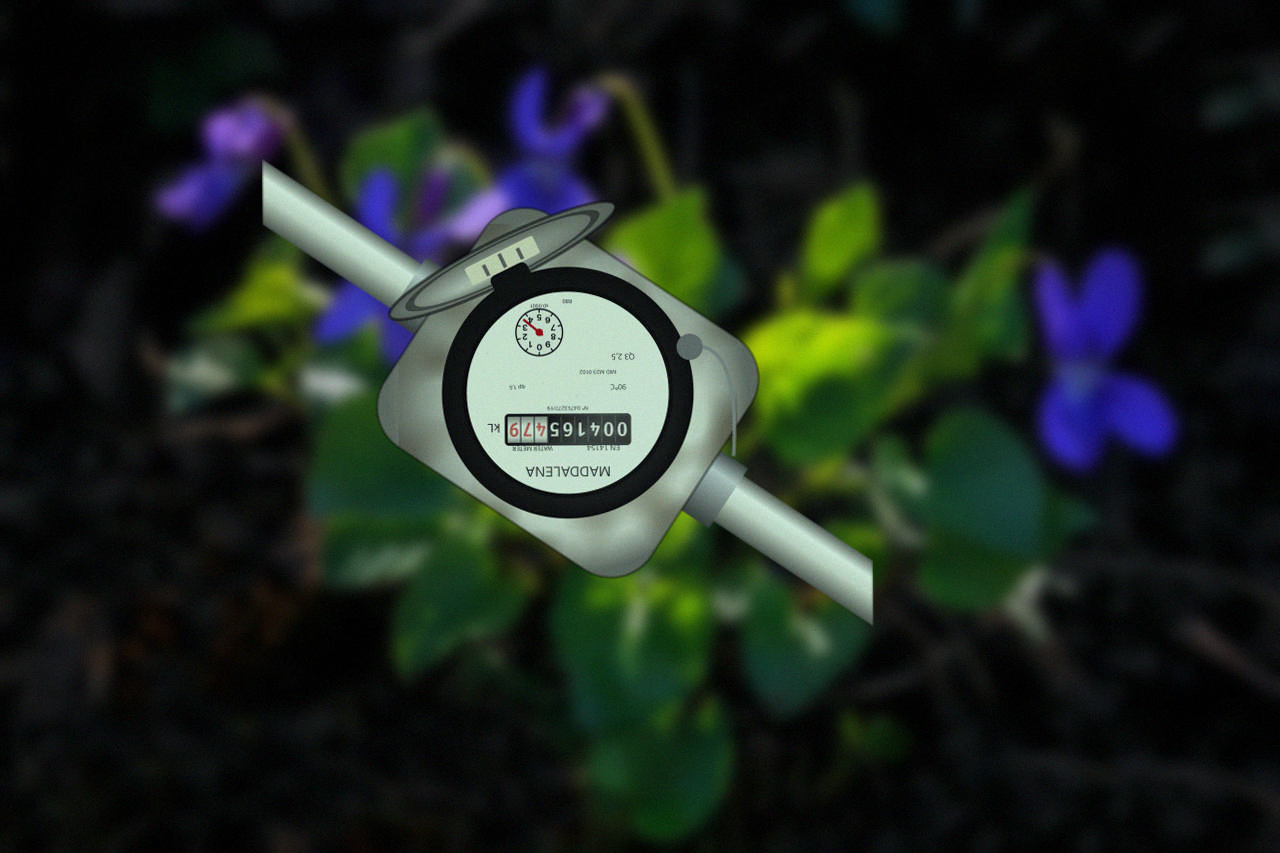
4165.4793 kL
